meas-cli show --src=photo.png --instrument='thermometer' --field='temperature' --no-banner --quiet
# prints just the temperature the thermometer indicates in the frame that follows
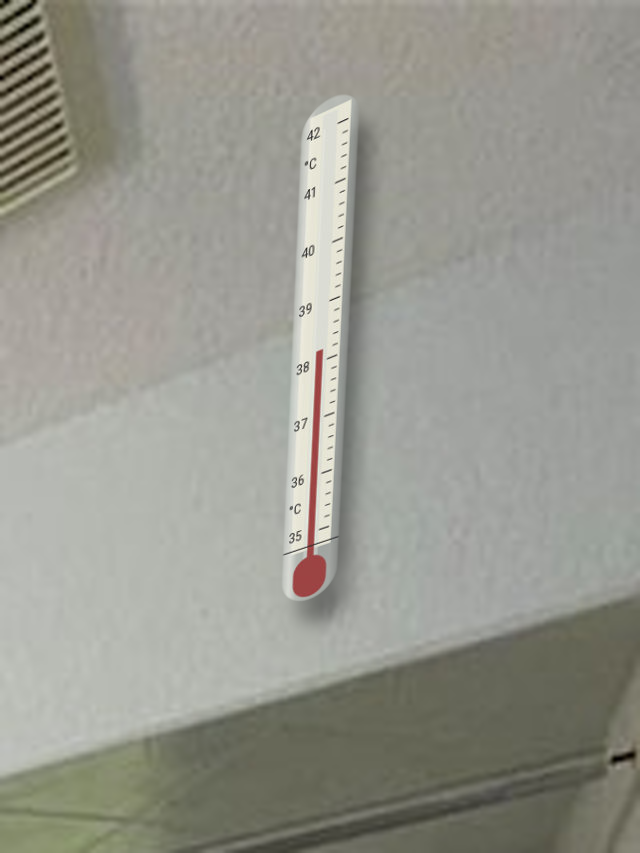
38.2 °C
